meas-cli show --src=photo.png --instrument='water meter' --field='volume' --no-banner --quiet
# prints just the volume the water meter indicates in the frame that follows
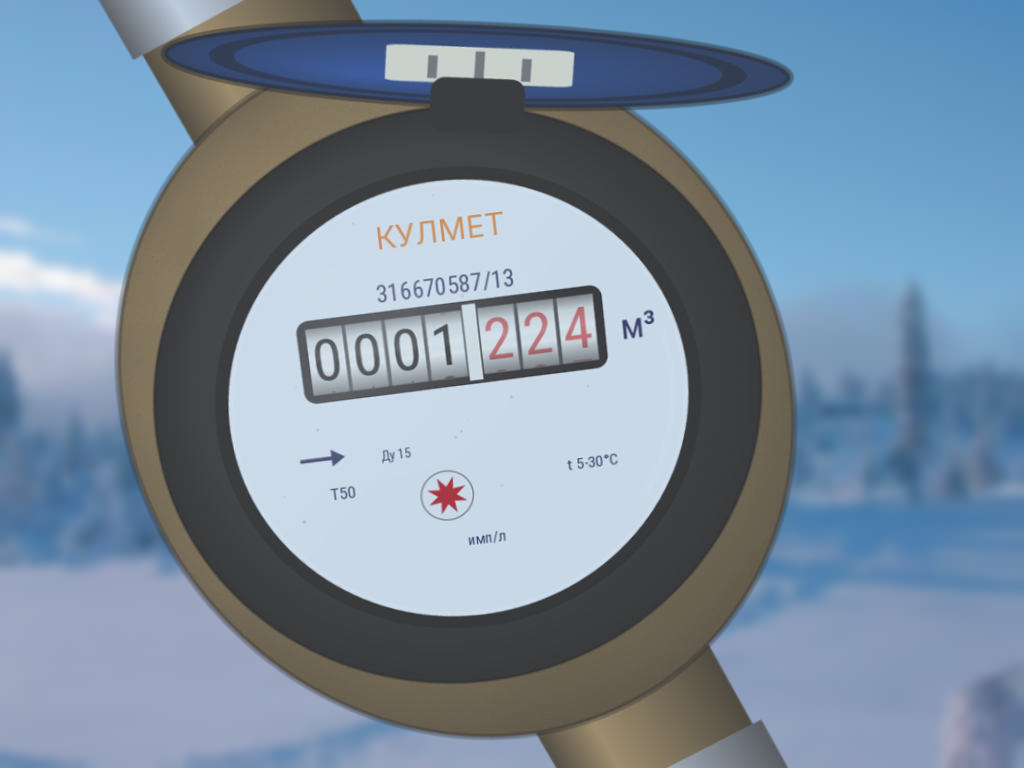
1.224 m³
